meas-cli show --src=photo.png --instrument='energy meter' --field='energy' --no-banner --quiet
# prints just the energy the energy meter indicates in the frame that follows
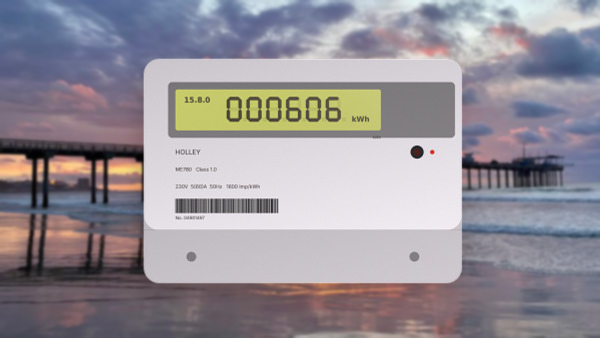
606 kWh
